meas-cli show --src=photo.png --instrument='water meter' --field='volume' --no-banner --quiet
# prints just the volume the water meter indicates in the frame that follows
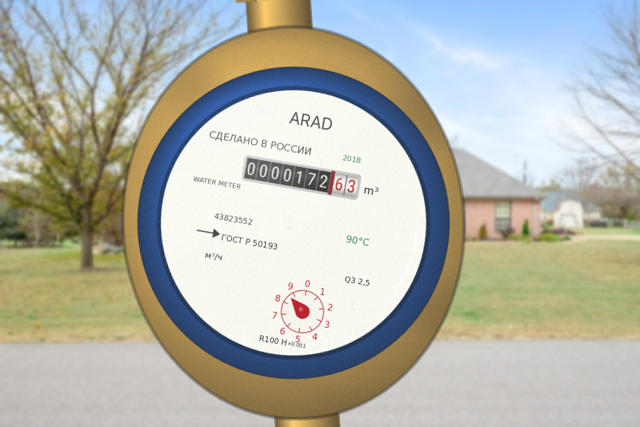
172.638 m³
